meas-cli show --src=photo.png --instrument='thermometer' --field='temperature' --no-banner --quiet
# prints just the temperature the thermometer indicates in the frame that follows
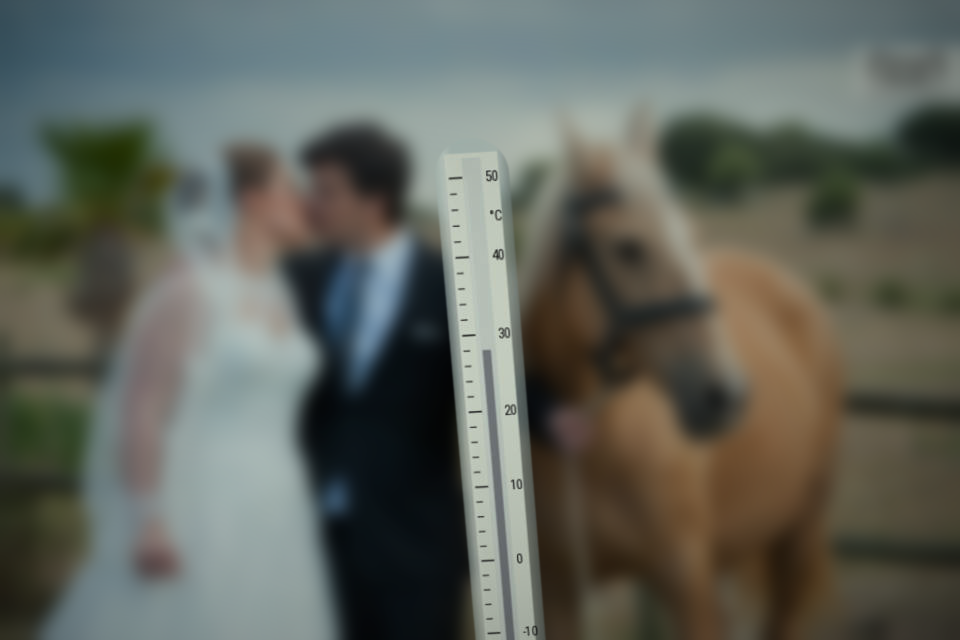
28 °C
